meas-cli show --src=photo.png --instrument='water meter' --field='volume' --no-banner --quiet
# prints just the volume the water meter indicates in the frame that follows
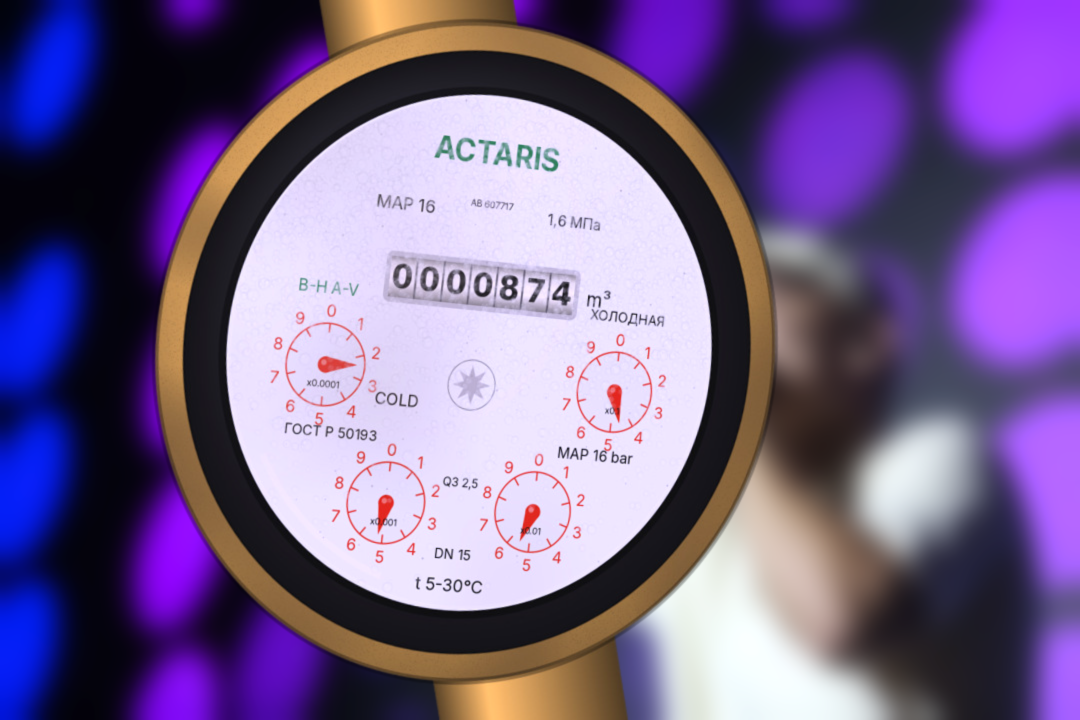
874.4552 m³
